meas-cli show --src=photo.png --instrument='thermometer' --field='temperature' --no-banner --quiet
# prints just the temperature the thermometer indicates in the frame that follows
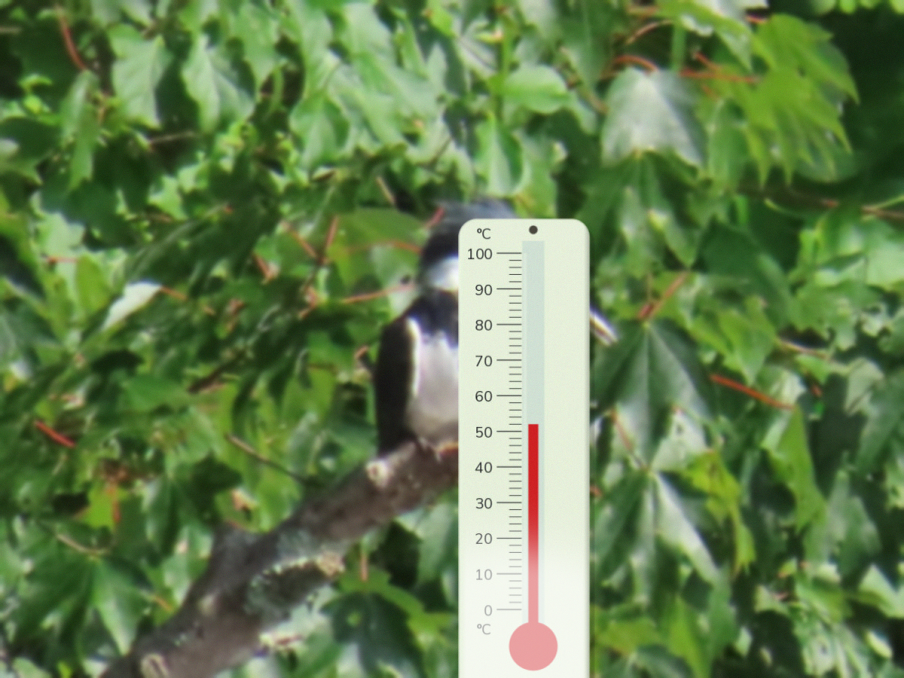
52 °C
